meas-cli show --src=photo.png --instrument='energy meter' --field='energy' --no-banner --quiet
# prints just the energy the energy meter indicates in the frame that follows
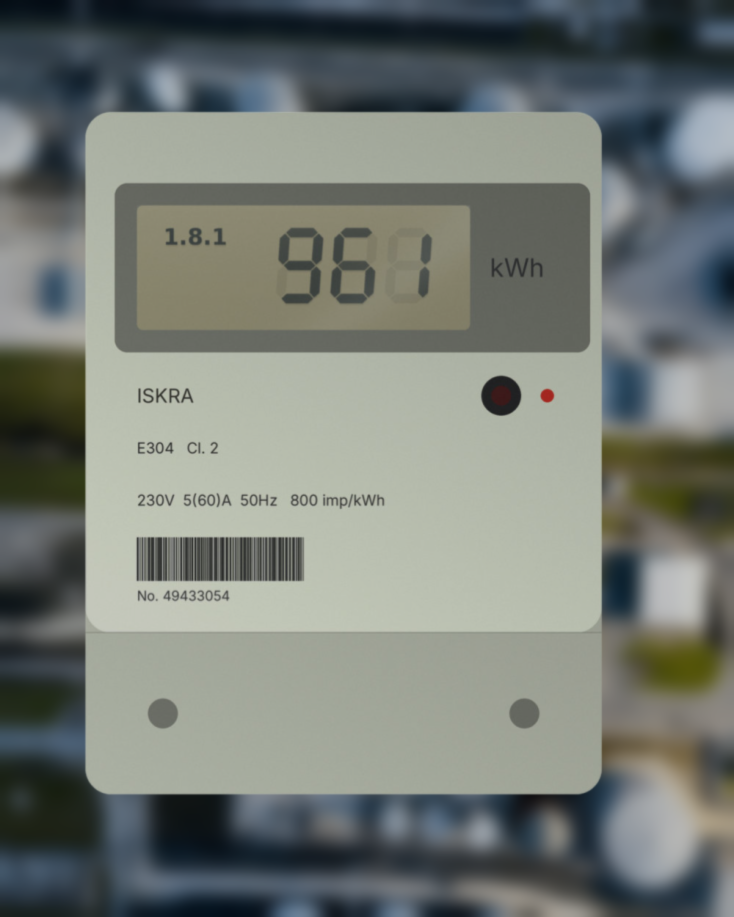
961 kWh
